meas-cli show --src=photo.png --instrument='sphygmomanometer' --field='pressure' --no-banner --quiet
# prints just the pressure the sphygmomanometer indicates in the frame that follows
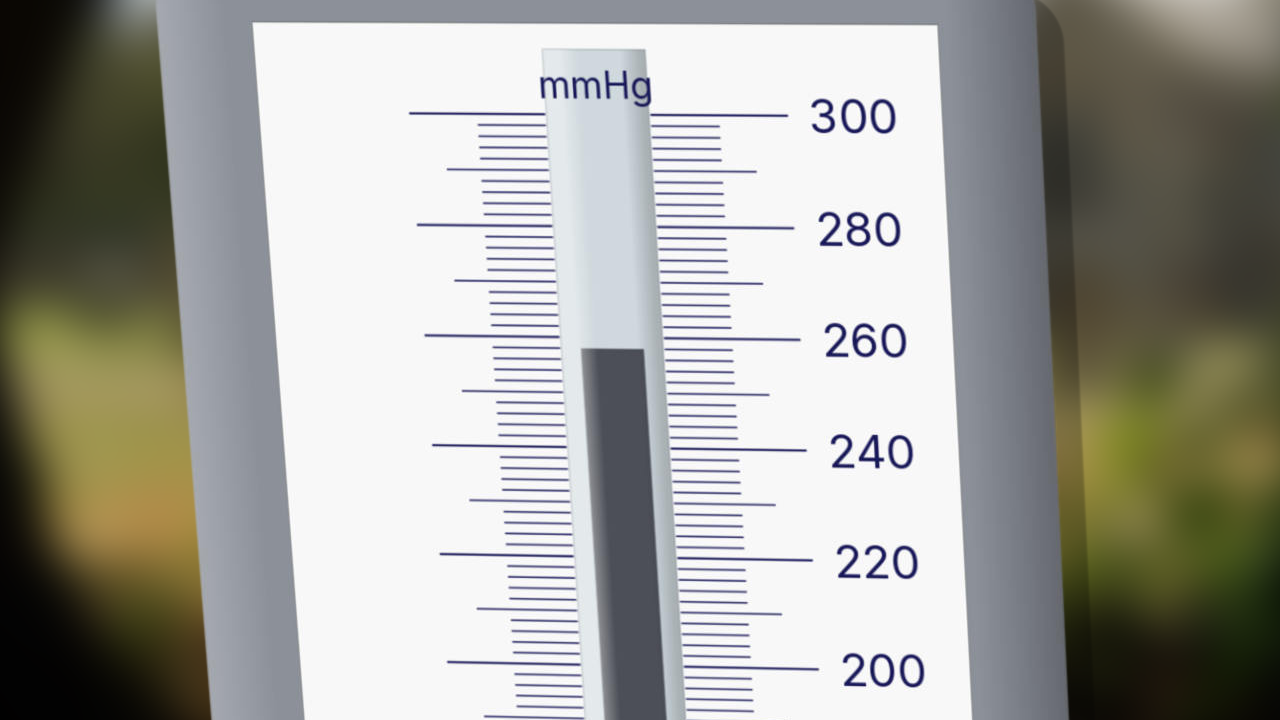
258 mmHg
